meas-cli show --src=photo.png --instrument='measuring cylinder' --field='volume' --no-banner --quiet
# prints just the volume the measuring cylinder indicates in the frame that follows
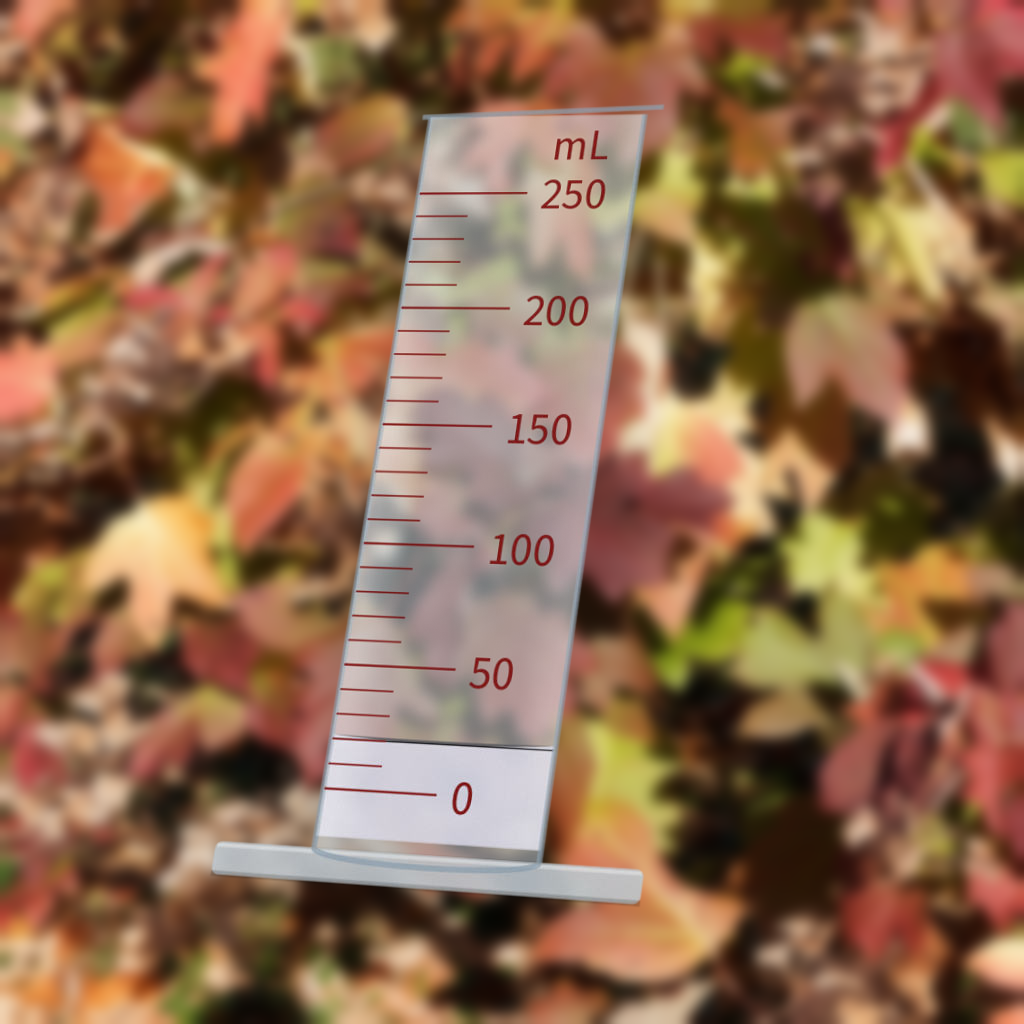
20 mL
